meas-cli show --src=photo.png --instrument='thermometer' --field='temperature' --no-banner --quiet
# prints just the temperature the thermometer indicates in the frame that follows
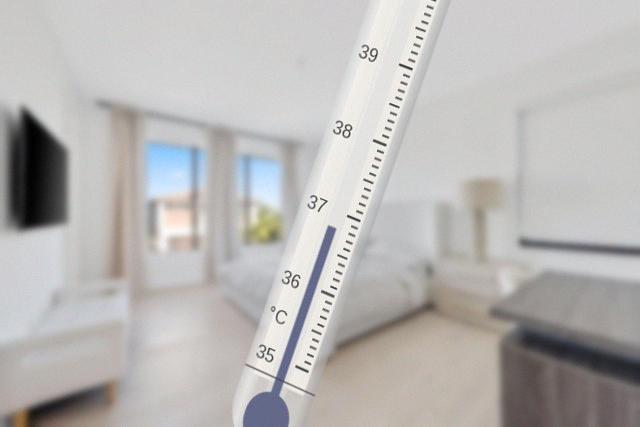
36.8 °C
